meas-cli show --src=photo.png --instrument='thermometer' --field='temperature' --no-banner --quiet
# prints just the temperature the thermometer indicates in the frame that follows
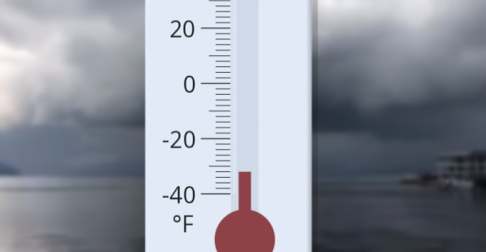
-32 °F
